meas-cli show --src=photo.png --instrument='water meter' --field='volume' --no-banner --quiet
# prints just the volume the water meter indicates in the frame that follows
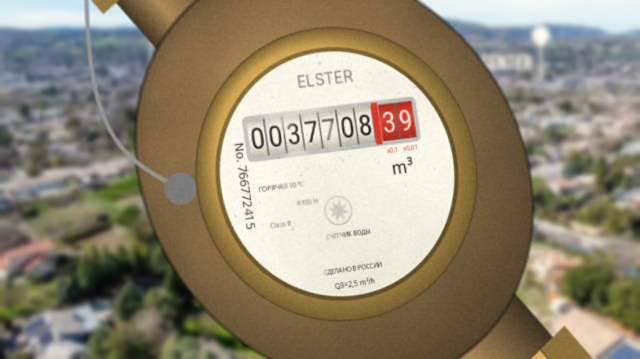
37708.39 m³
